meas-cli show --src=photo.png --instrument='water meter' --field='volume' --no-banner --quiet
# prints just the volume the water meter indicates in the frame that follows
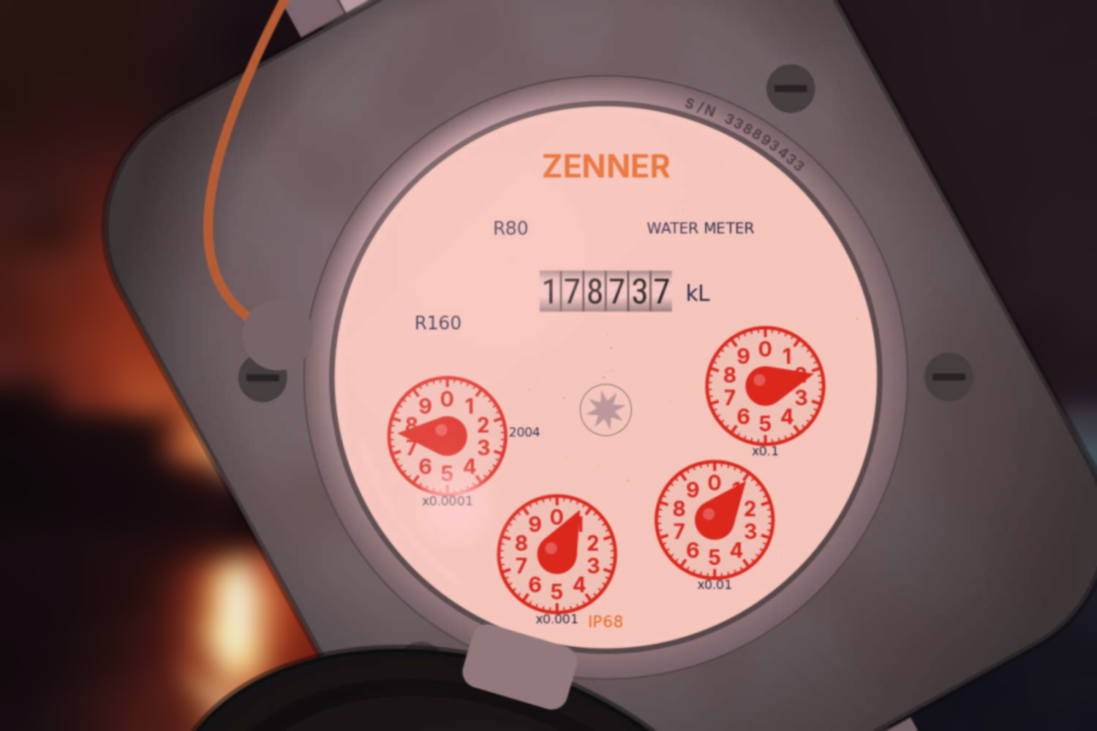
178737.2107 kL
